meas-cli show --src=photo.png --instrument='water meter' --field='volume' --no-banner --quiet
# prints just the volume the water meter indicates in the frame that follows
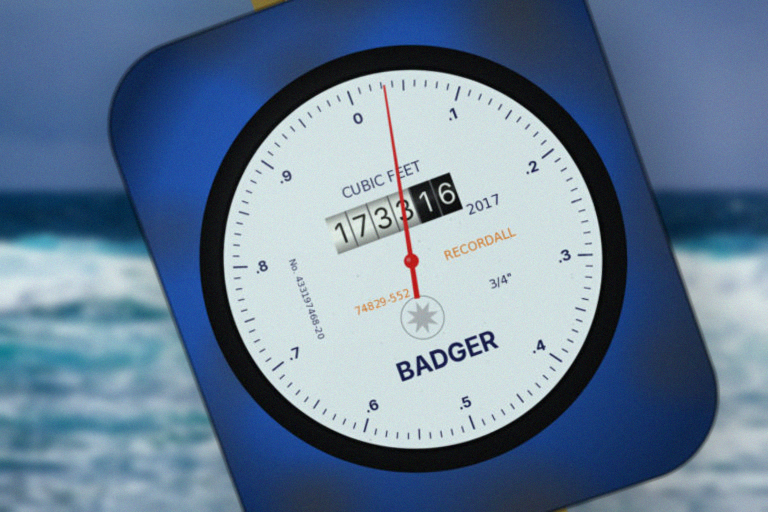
173316.03 ft³
